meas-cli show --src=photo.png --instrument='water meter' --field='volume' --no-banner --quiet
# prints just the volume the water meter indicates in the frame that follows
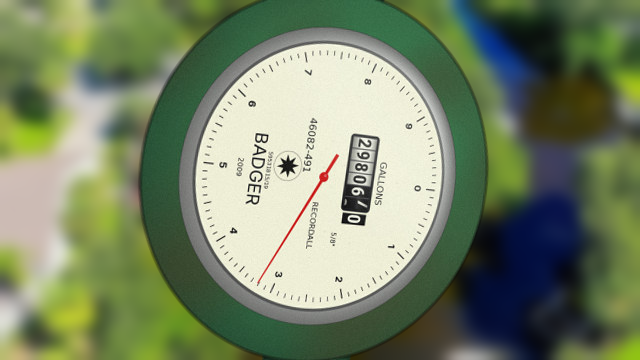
2980673.2 gal
